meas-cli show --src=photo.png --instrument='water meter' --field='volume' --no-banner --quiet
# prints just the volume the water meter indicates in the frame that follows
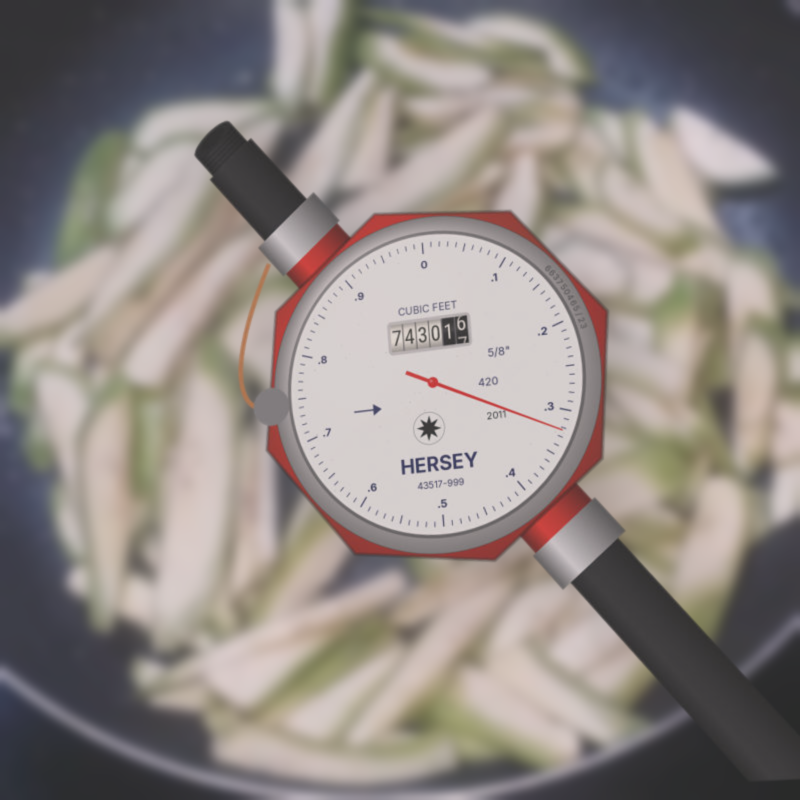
743016.32 ft³
